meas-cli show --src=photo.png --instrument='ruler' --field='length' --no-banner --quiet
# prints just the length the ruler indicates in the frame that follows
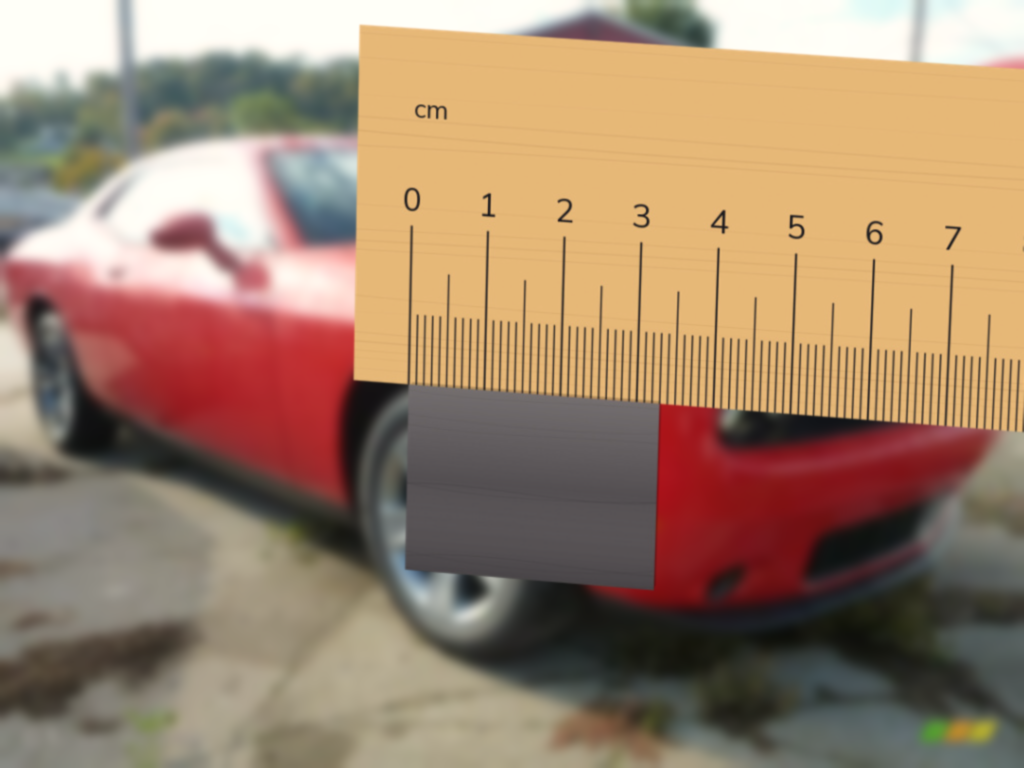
3.3 cm
